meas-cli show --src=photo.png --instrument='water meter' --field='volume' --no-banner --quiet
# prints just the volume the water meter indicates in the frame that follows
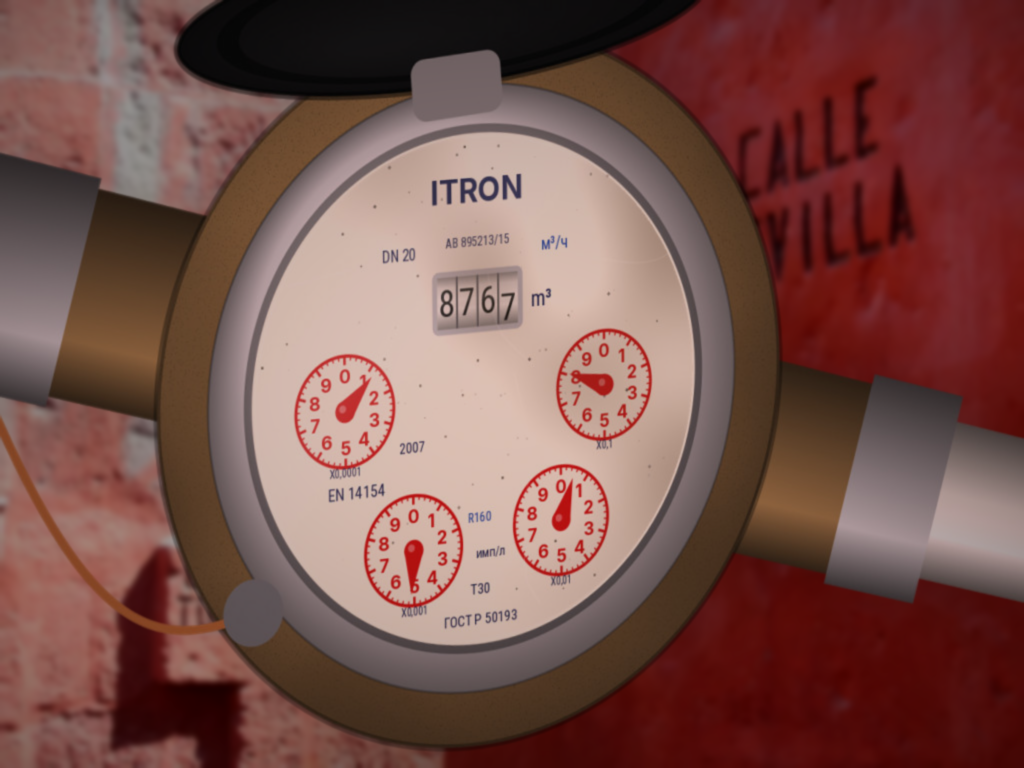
8766.8051 m³
